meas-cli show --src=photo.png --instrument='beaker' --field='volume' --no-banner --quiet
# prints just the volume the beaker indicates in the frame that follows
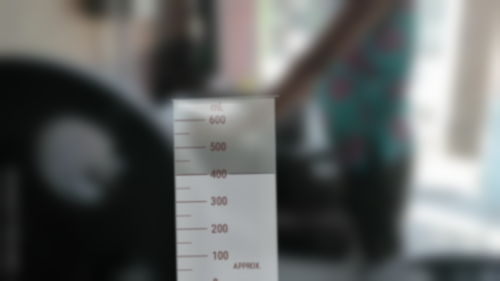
400 mL
